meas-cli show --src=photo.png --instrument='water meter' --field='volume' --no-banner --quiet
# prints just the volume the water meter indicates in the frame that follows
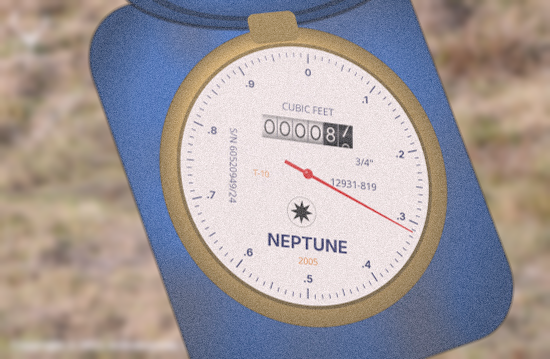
87.31 ft³
